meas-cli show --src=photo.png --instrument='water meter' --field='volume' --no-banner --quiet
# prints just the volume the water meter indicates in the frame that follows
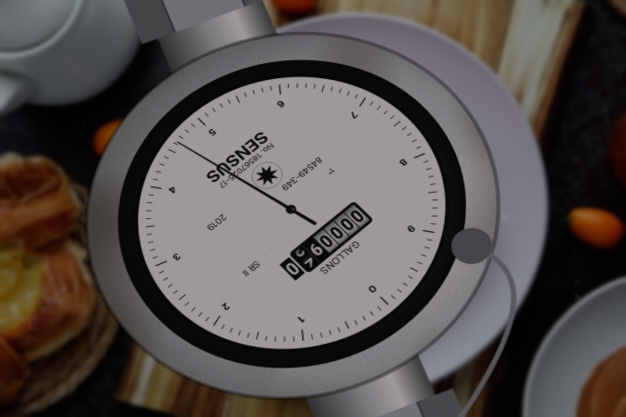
924.6 gal
